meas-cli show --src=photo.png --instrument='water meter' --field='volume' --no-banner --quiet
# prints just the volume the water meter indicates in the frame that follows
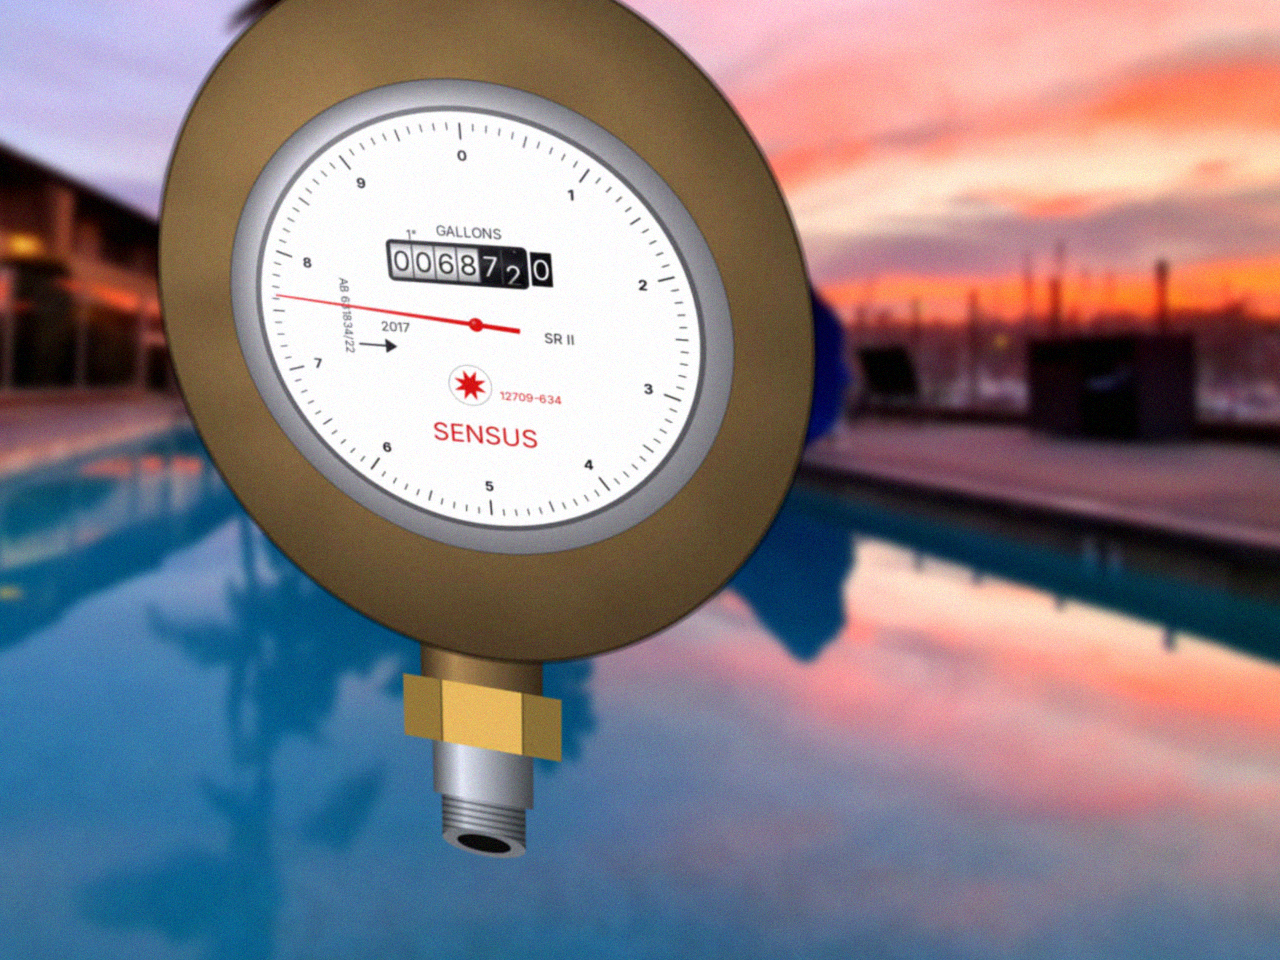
68717.6 gal
